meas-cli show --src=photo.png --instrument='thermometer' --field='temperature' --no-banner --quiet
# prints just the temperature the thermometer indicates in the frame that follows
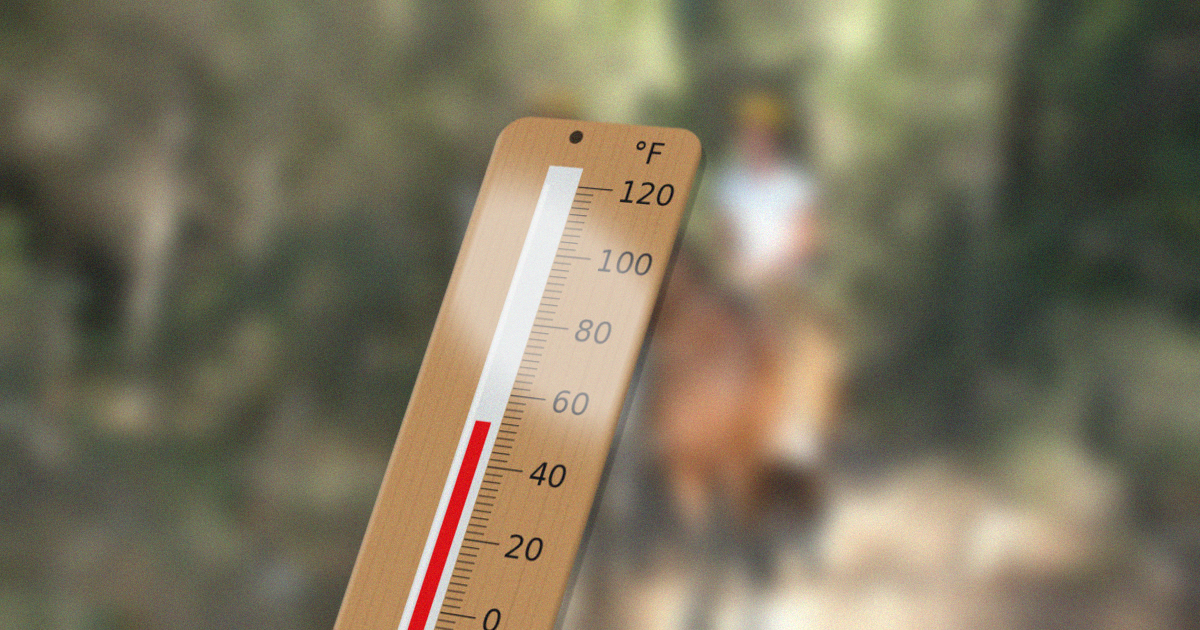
52 °F
